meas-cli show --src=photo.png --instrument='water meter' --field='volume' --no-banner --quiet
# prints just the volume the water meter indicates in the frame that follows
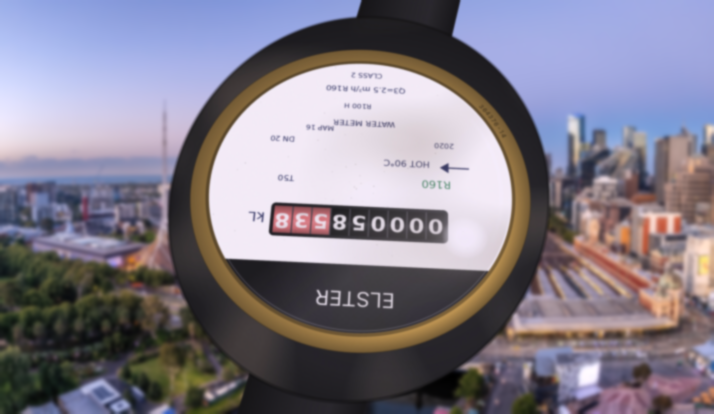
58.538 kL
